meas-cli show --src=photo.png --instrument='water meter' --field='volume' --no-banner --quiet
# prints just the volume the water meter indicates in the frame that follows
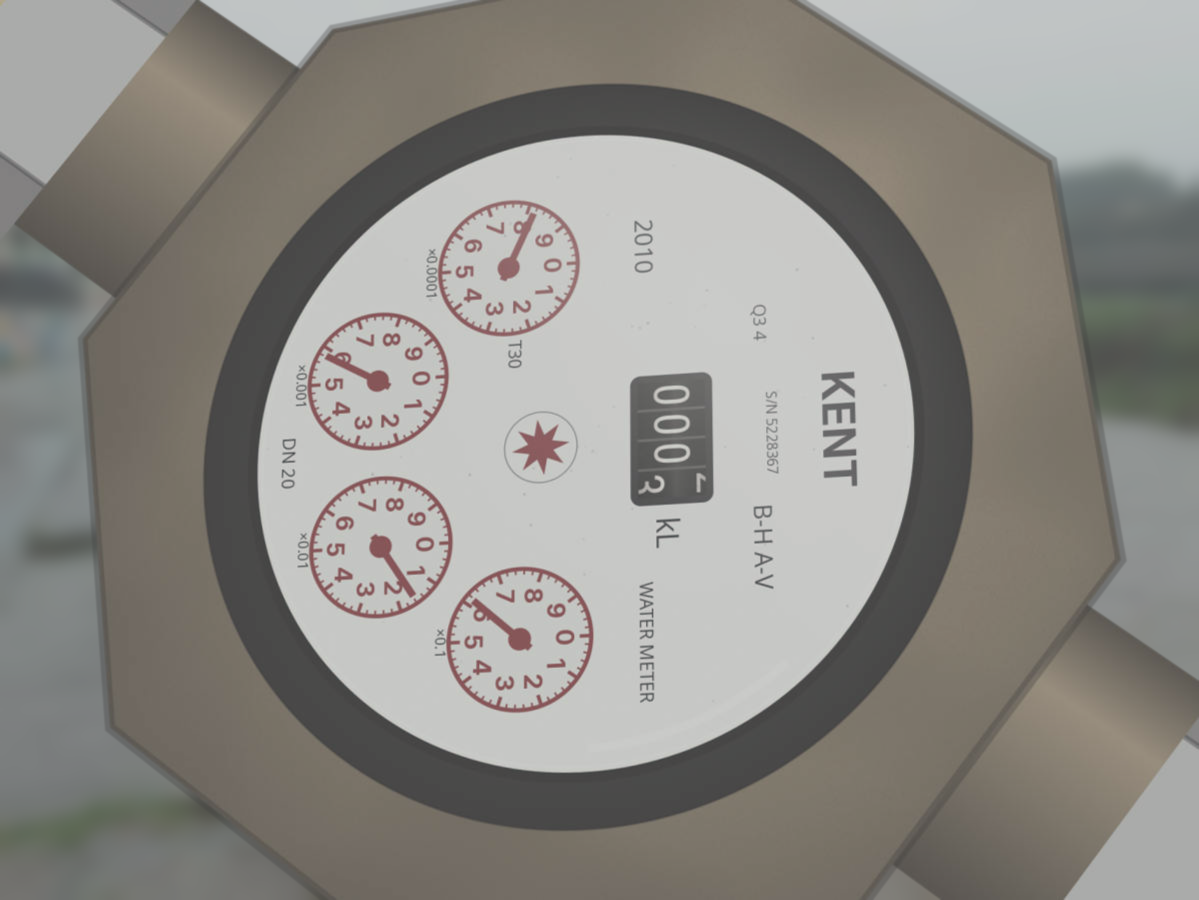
2.6158 kL
